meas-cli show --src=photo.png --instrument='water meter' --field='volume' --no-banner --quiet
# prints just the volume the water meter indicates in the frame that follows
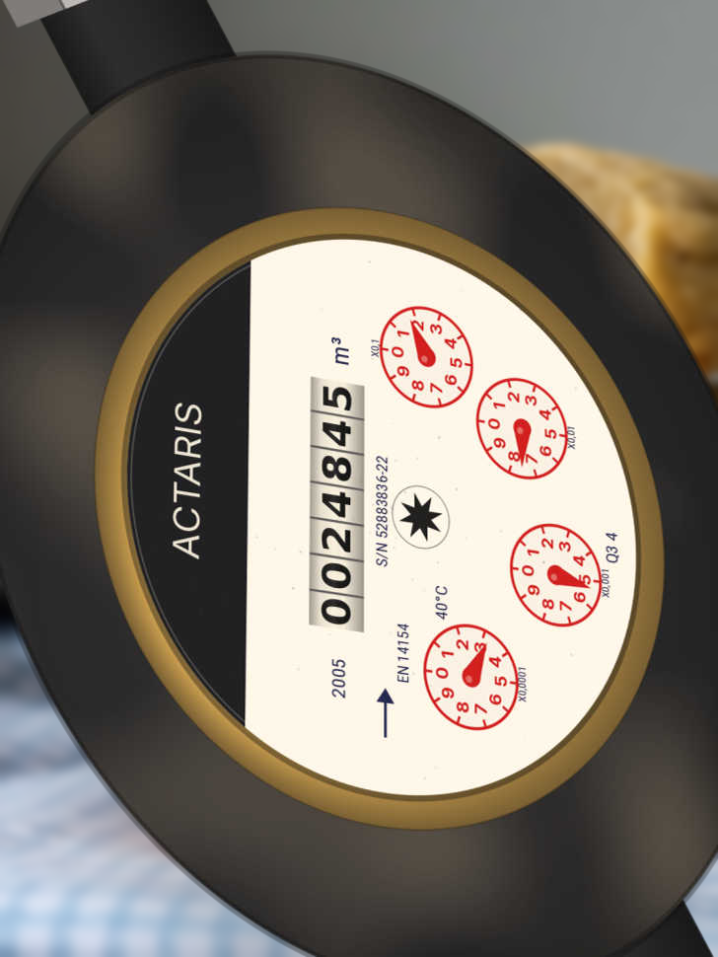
24845.1753 m³
